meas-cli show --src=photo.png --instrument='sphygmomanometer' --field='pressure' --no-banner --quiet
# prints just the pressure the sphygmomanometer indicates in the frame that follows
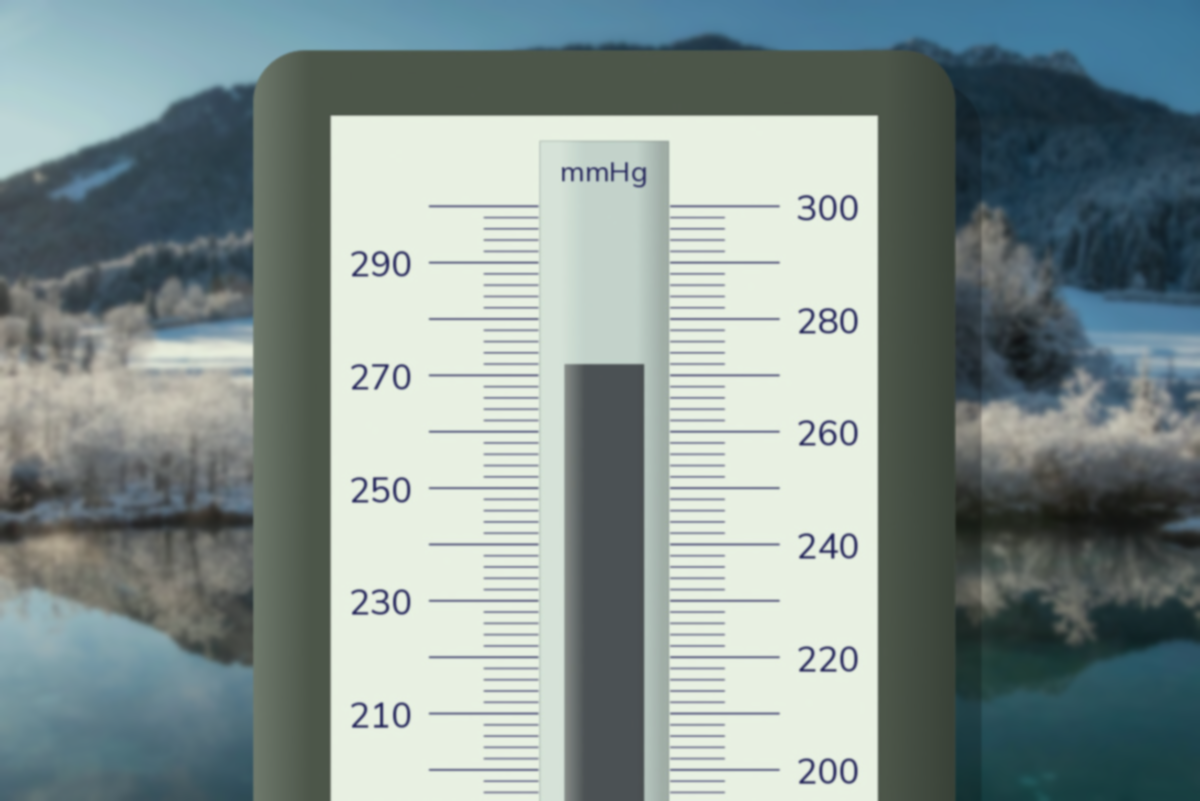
272 mmHg
